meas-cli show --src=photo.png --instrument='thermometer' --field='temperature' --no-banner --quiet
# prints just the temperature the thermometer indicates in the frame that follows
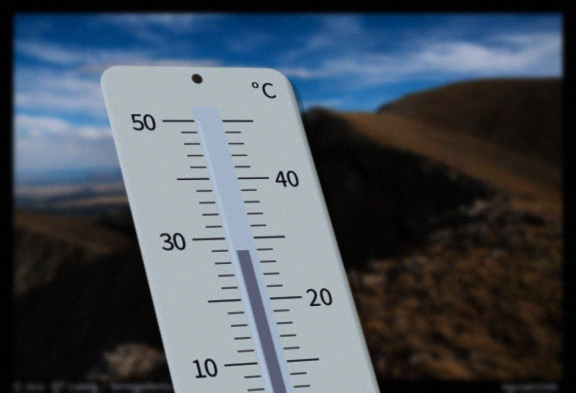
28 °C
